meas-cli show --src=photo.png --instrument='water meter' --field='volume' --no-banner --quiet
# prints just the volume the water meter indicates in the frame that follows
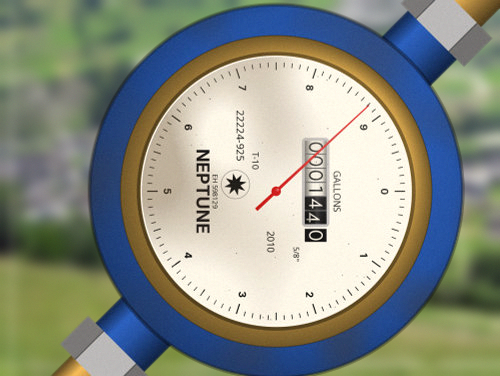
1438.8 gal
